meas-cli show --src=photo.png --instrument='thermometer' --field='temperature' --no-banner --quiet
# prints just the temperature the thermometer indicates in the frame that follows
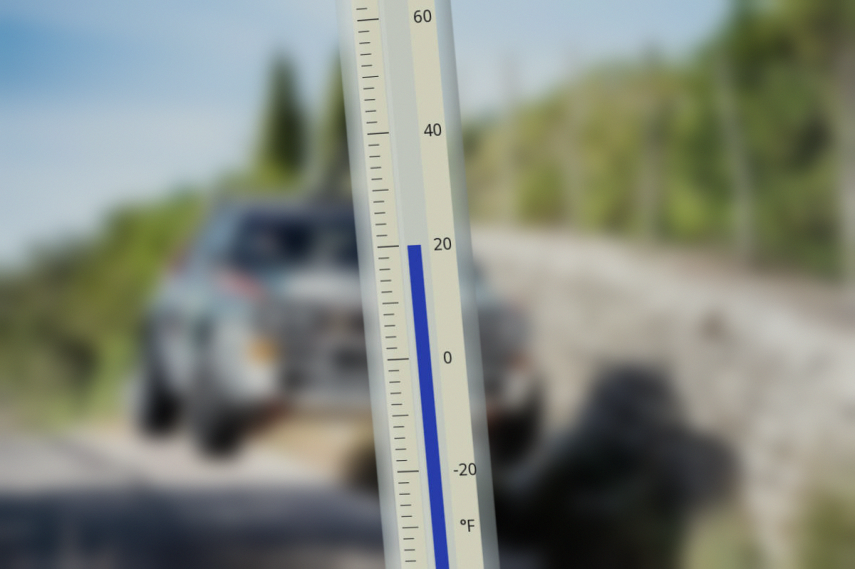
20 °F
